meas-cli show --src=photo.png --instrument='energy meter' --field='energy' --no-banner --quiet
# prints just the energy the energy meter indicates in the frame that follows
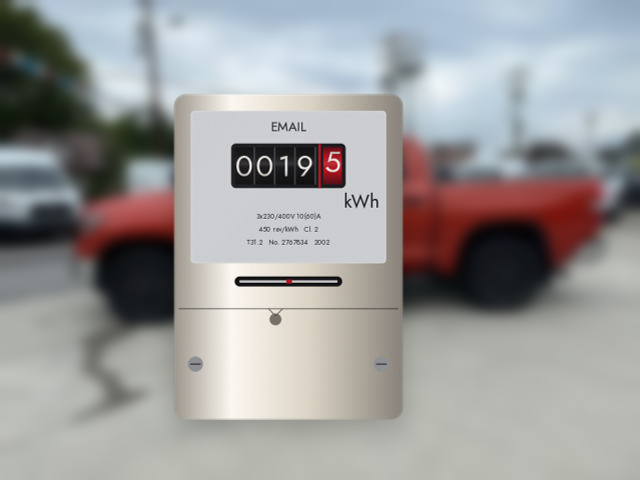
19.5 kWh
